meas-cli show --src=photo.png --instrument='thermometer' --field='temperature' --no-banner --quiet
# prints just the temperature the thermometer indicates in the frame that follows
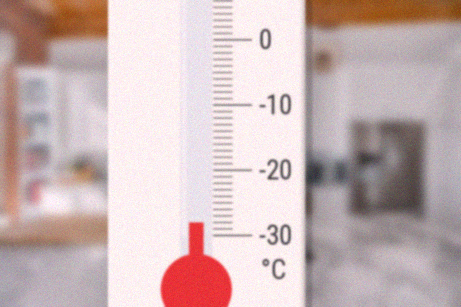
-28 °C
